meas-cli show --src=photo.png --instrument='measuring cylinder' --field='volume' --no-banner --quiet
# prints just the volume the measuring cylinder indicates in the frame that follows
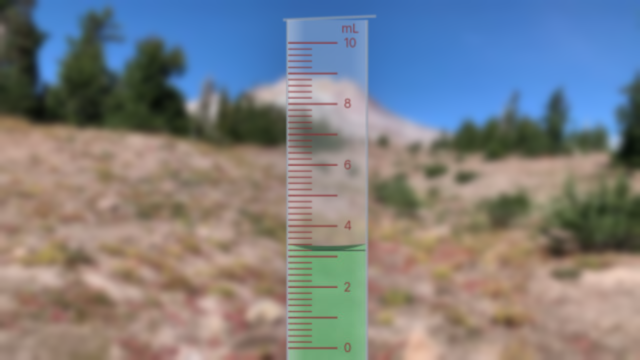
3.2 mL
